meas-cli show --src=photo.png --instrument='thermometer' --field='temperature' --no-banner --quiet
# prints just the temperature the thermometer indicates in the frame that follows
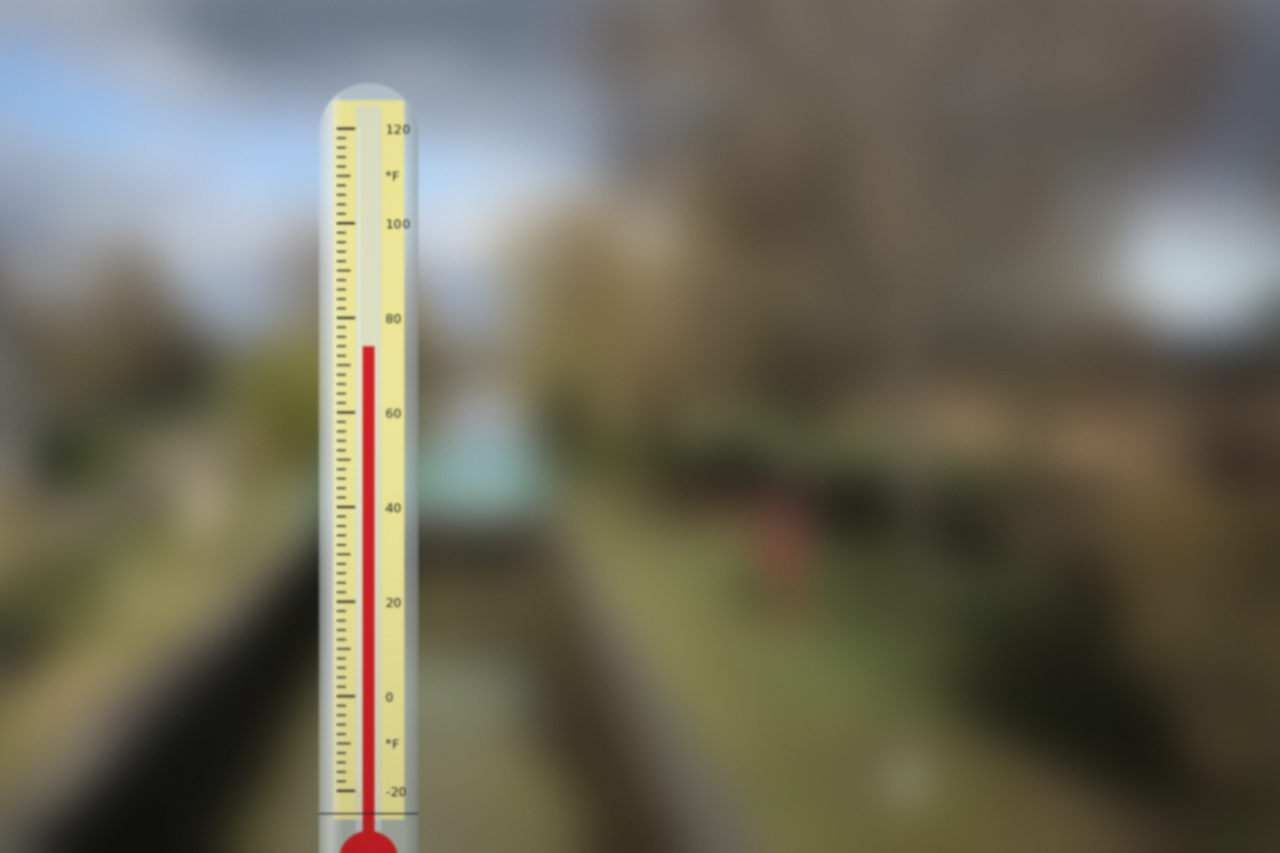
74 °F
